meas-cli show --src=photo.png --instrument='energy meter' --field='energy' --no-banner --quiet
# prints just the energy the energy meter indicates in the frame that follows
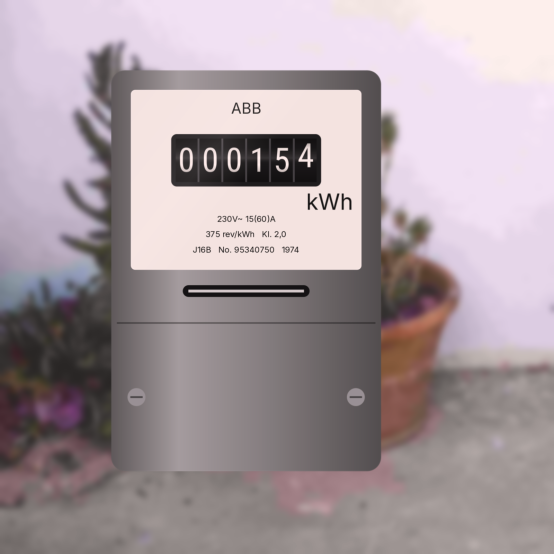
154 kWh
